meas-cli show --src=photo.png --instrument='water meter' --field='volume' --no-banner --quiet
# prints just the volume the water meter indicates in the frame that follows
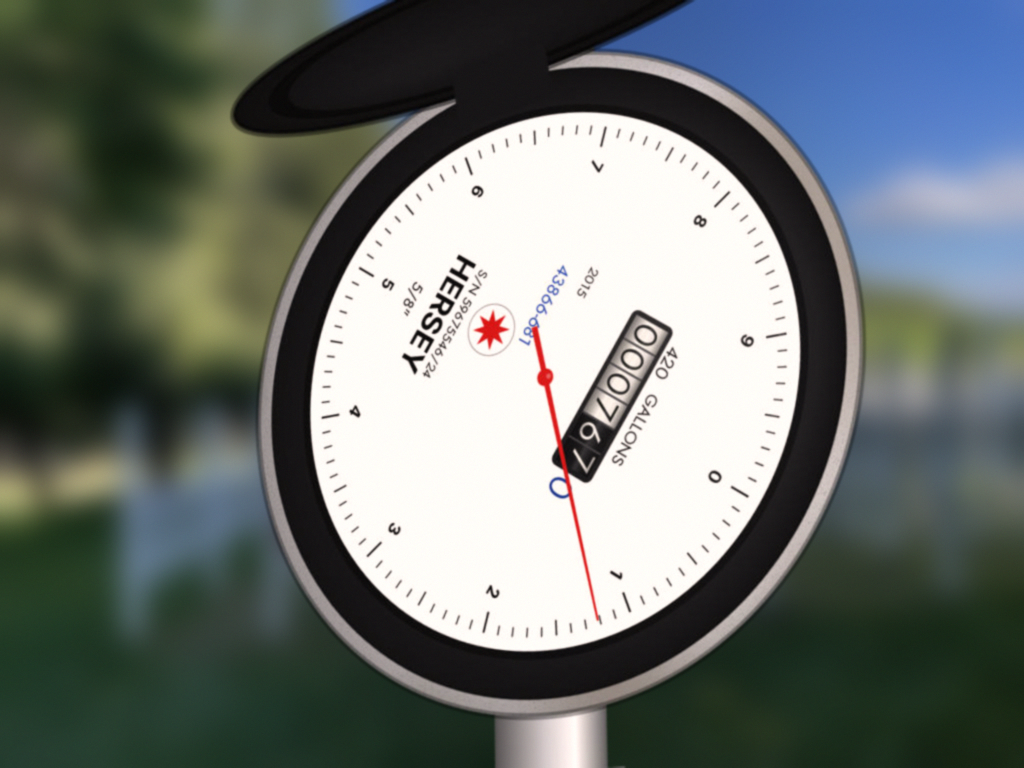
7671.2 gal
